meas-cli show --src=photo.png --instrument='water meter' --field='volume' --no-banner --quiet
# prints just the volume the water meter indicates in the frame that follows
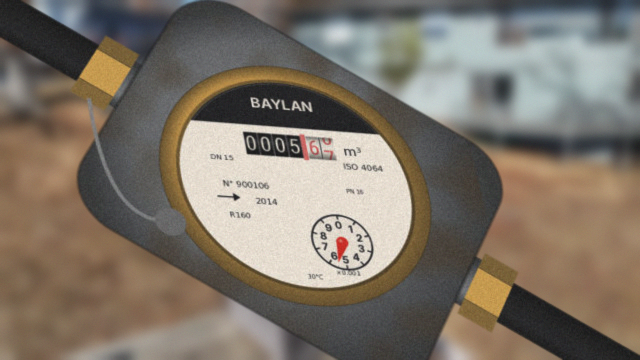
5.665 m³
